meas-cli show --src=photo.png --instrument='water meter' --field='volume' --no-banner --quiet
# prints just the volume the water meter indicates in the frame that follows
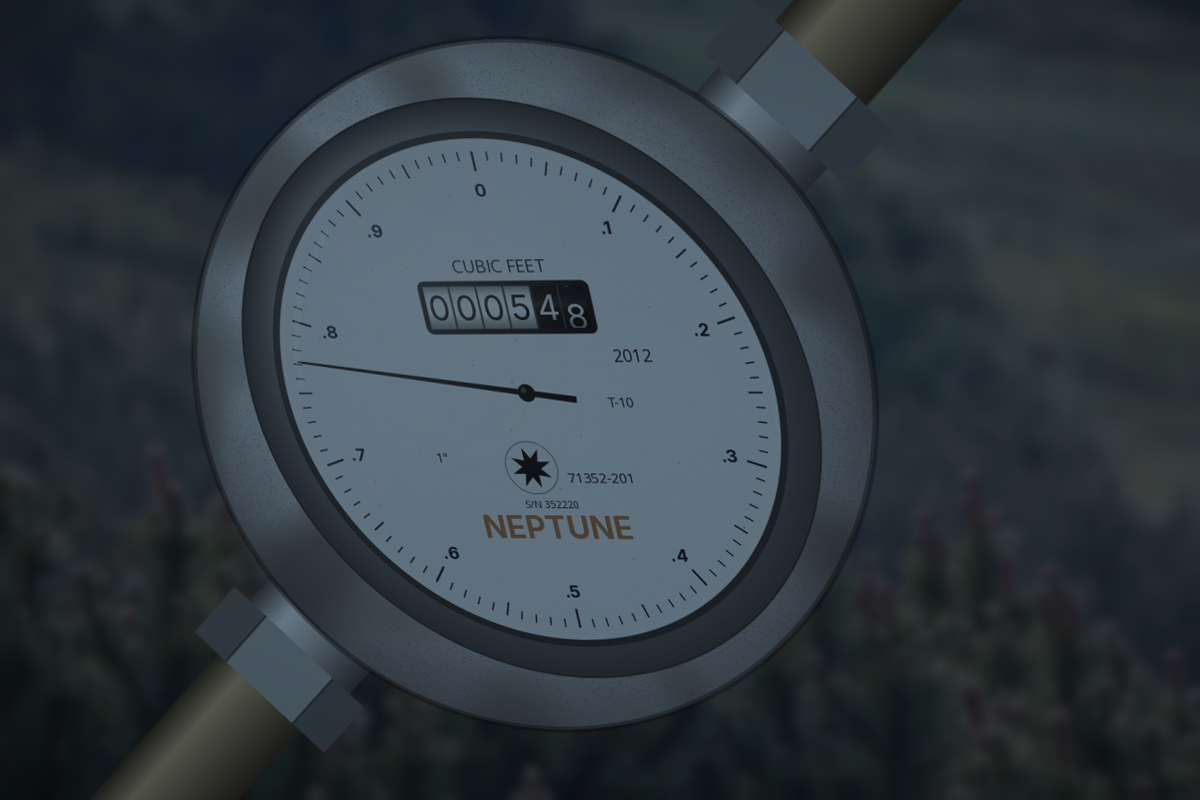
547.77 ft³
